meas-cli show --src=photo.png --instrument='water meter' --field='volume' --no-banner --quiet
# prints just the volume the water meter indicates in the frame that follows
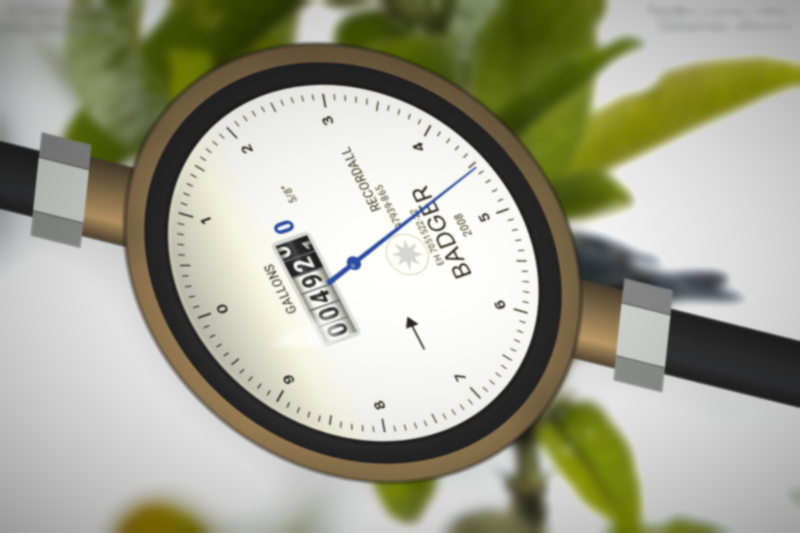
49204.5 gal
